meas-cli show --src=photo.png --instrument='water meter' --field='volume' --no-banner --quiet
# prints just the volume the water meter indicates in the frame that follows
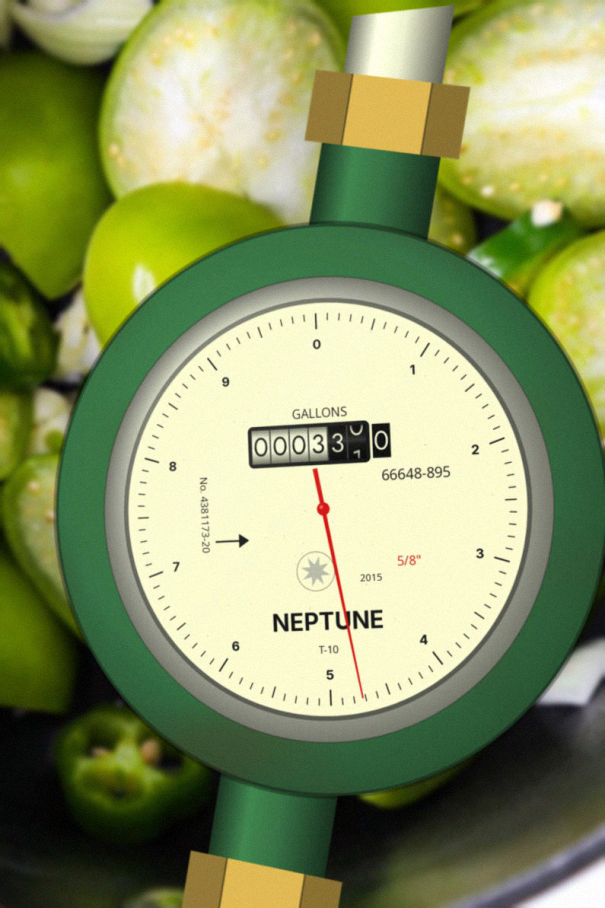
3304.7 gal
